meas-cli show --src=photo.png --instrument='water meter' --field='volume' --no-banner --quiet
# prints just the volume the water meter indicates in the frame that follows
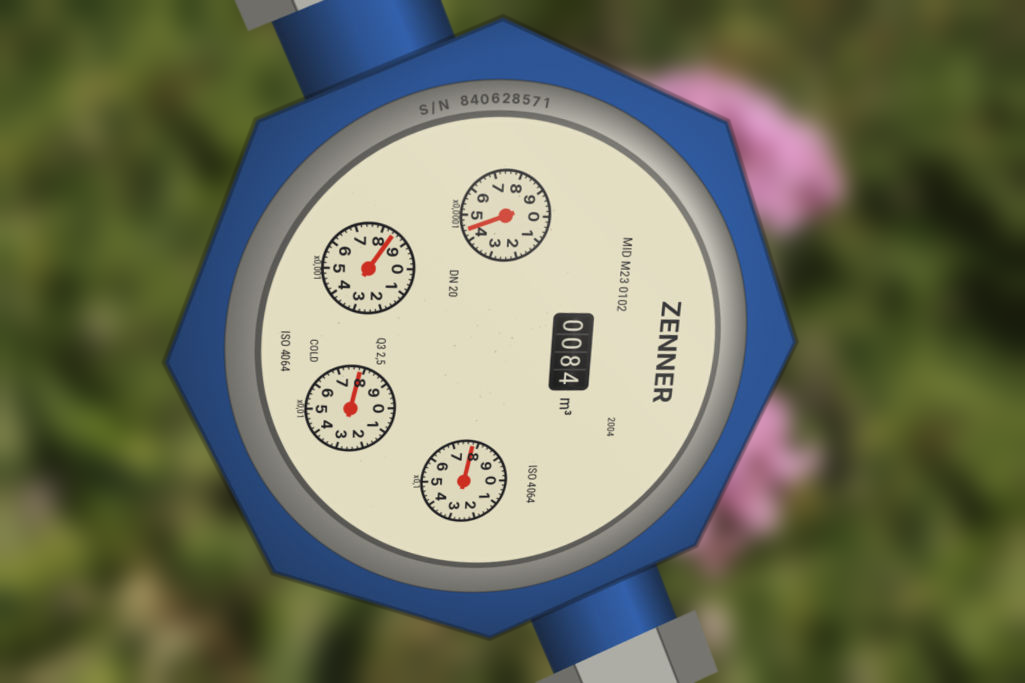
84.7784 m³
